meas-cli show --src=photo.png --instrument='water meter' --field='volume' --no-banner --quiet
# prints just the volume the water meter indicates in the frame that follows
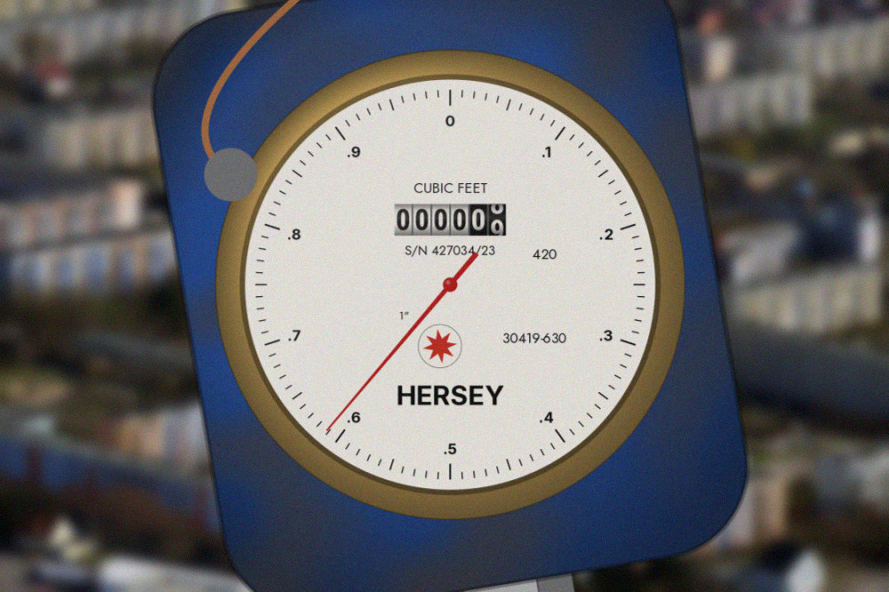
8.61 ft³
